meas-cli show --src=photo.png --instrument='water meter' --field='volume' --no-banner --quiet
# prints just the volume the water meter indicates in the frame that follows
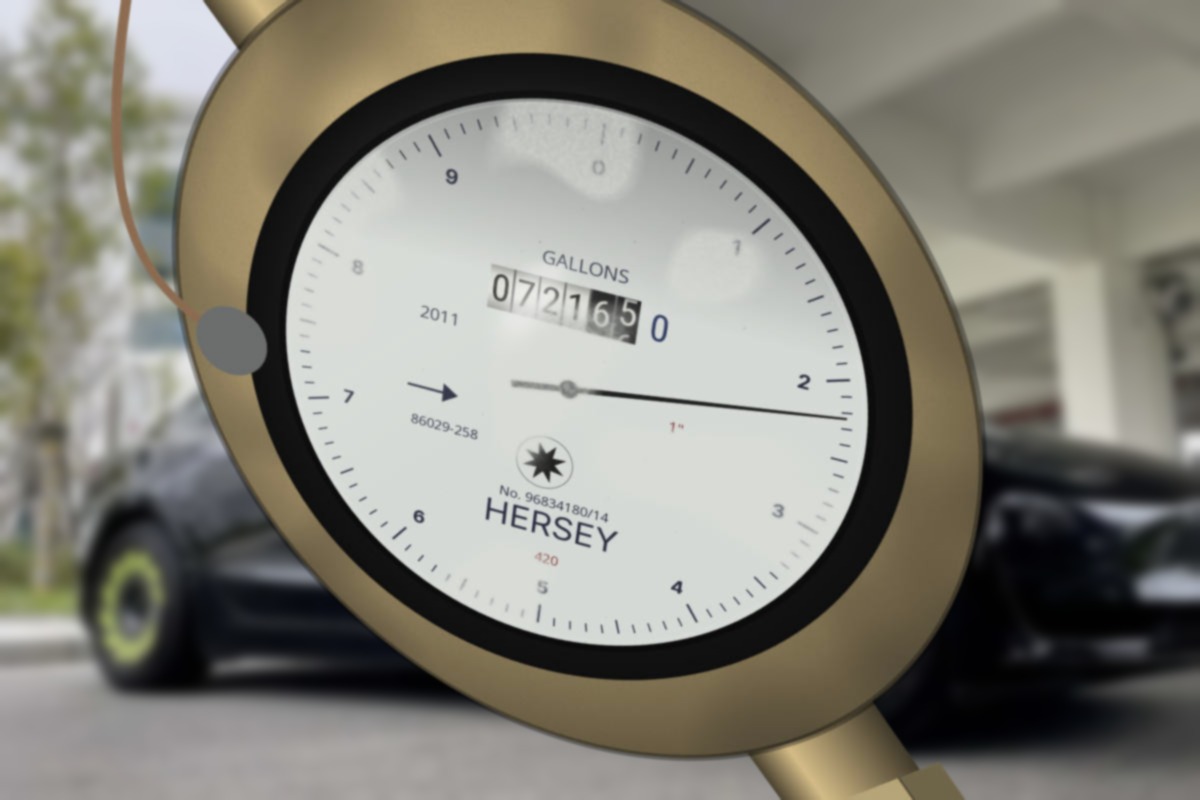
721652.2 gal
